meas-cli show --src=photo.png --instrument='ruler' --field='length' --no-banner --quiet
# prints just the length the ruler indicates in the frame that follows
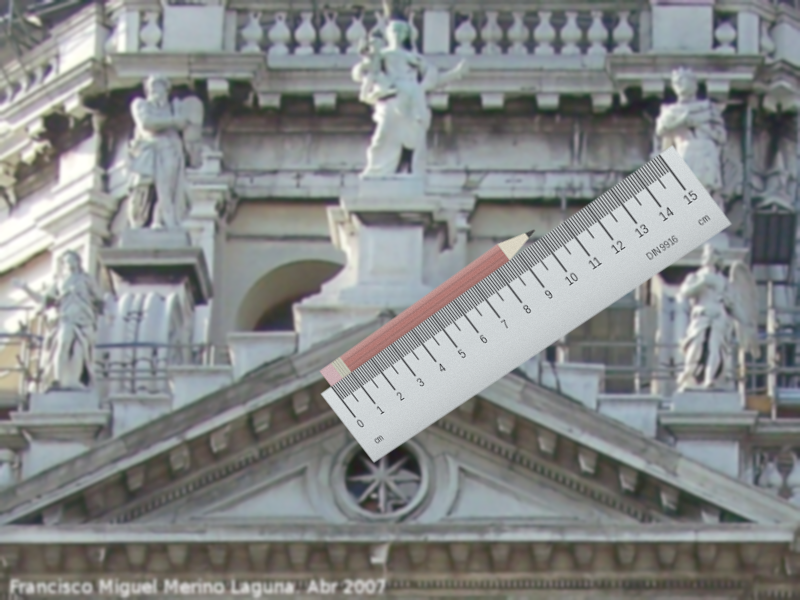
10 cm
